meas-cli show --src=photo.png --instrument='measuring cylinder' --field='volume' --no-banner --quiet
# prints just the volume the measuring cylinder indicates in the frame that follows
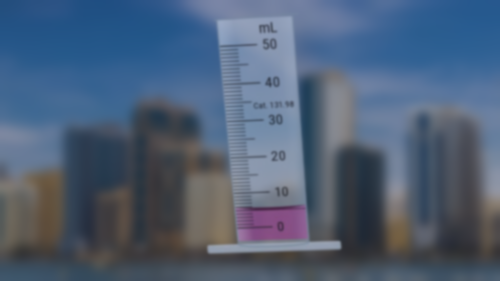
5 mL
